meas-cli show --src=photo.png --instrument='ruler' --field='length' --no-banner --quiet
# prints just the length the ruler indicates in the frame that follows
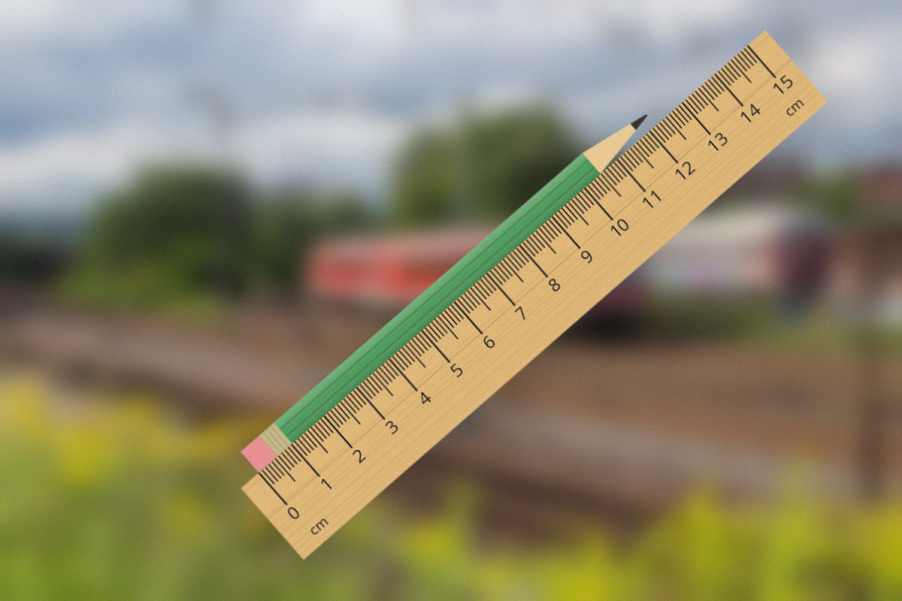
12.2 cm
